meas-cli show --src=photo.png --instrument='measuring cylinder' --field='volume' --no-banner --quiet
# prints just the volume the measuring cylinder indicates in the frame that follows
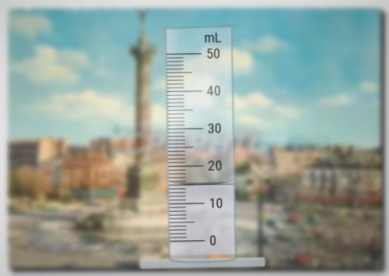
15 mL
